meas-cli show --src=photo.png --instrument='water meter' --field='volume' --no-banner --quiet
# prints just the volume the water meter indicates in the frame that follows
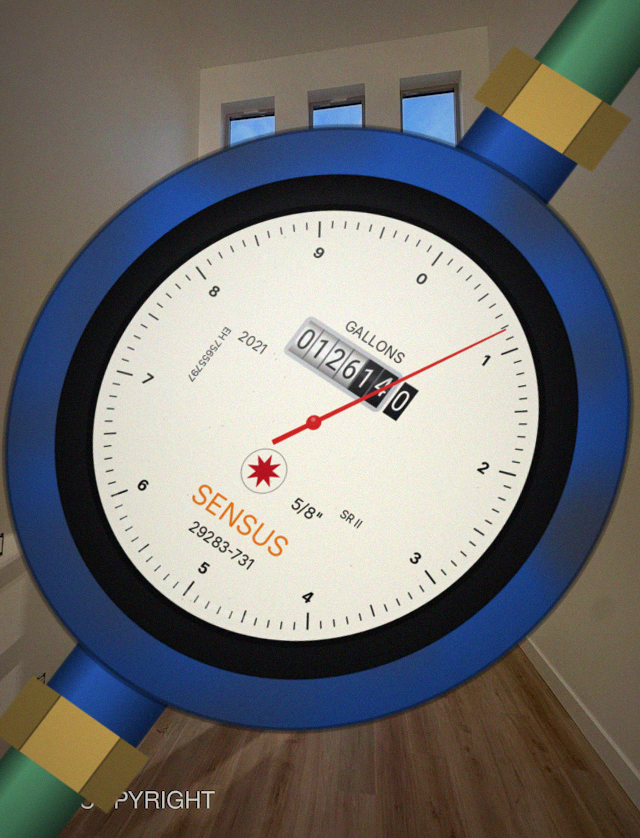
126140.8 gal
